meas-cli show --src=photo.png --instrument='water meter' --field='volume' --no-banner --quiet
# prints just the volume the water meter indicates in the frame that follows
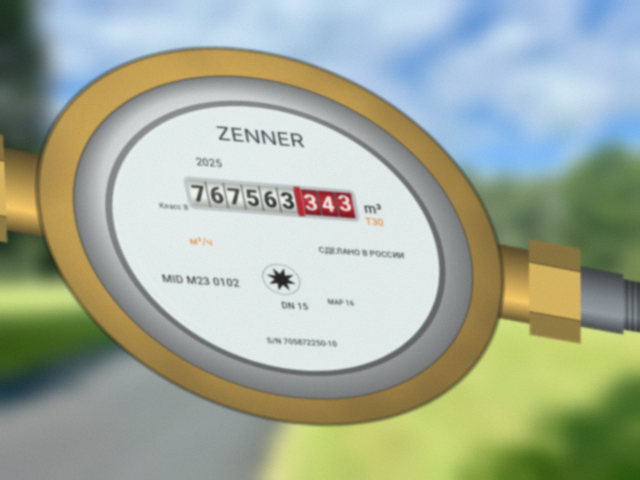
767563.343 m³
